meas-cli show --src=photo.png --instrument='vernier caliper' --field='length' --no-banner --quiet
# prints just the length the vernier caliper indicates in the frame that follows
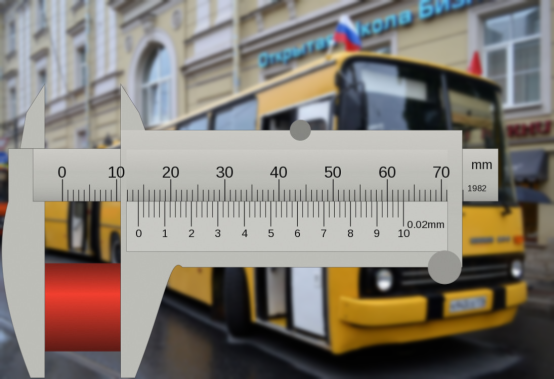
14.0 mm
